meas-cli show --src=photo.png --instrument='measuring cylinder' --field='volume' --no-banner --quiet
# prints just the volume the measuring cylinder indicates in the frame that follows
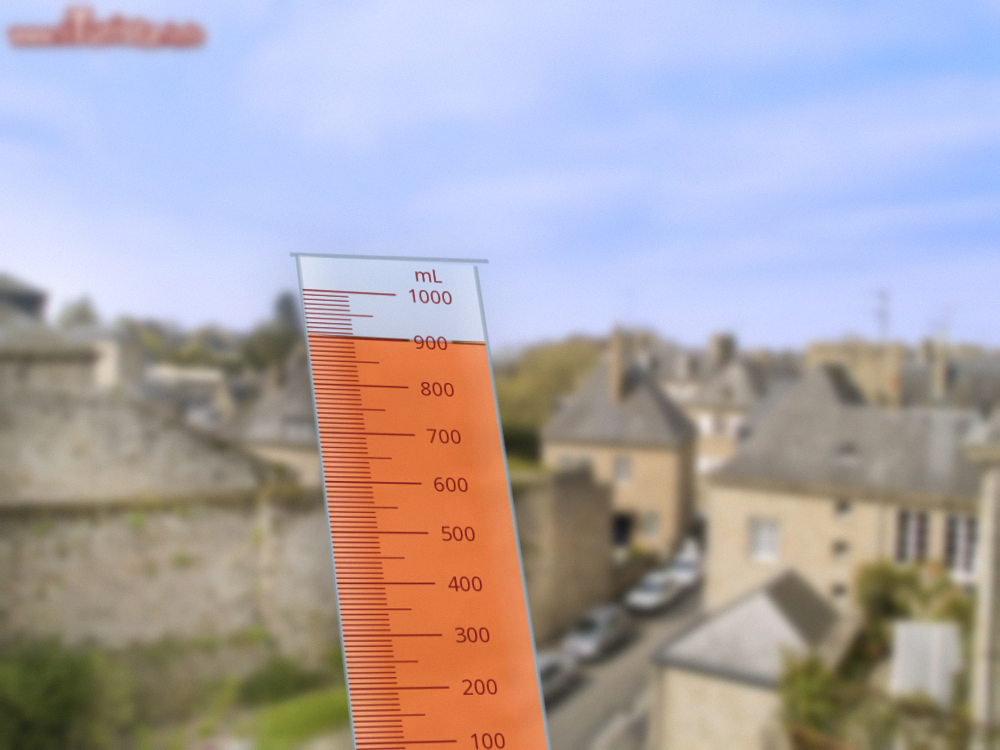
900 mL
